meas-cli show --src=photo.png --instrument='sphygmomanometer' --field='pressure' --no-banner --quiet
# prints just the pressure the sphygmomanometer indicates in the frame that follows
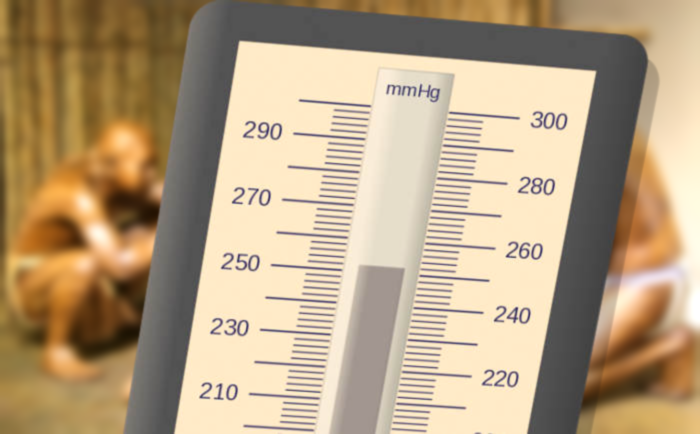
252 mmHg
